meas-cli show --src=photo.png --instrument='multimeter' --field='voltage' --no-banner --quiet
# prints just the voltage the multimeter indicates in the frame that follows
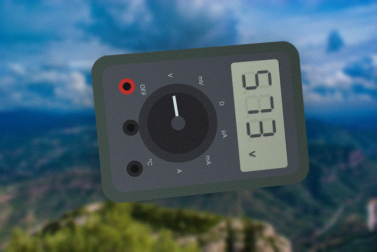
573 V
